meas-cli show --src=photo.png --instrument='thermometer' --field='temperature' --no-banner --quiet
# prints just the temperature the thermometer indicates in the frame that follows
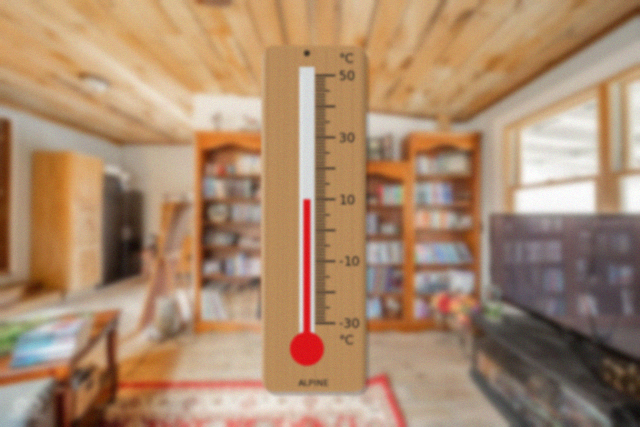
10 °C
